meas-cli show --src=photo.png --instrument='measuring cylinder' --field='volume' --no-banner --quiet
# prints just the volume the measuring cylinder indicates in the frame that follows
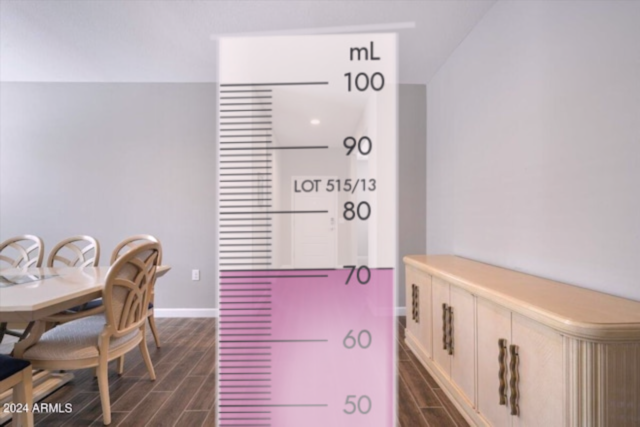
71 mL
